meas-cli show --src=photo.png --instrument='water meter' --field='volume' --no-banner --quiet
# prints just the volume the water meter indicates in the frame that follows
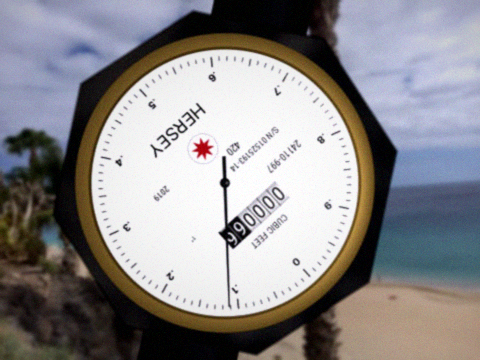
66.11 ft³
